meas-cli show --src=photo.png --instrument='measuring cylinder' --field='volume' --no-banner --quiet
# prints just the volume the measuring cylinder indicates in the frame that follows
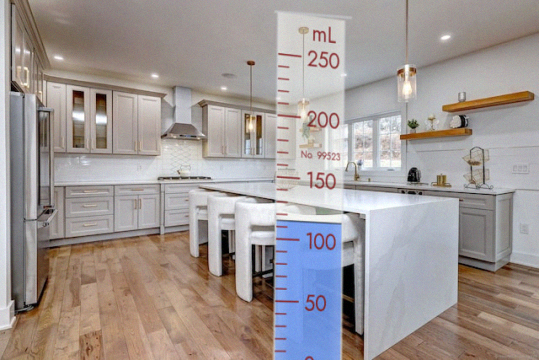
115 mL
